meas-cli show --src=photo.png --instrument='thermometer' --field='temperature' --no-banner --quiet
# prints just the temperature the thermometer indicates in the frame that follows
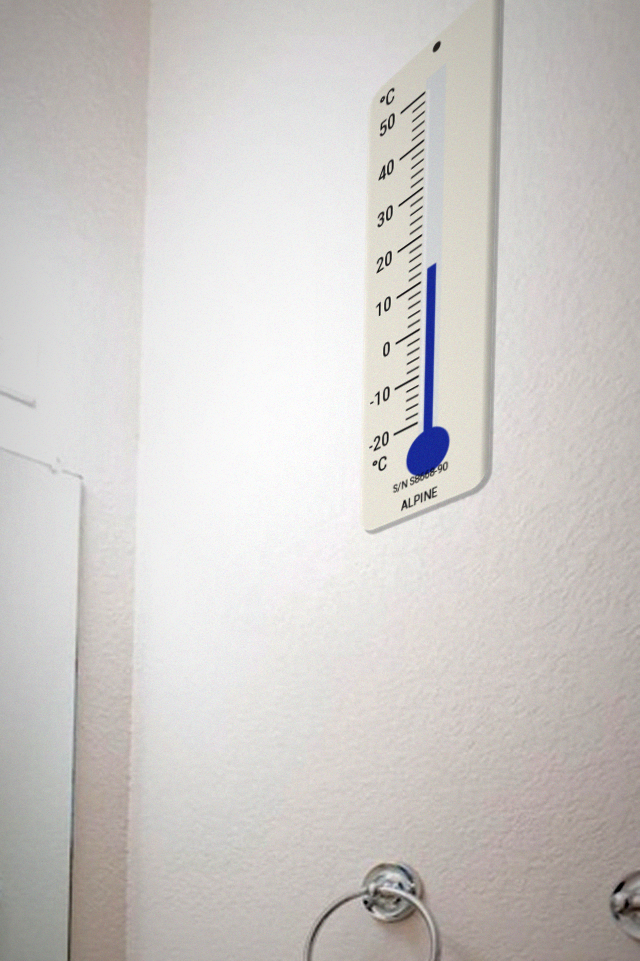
12 °C
